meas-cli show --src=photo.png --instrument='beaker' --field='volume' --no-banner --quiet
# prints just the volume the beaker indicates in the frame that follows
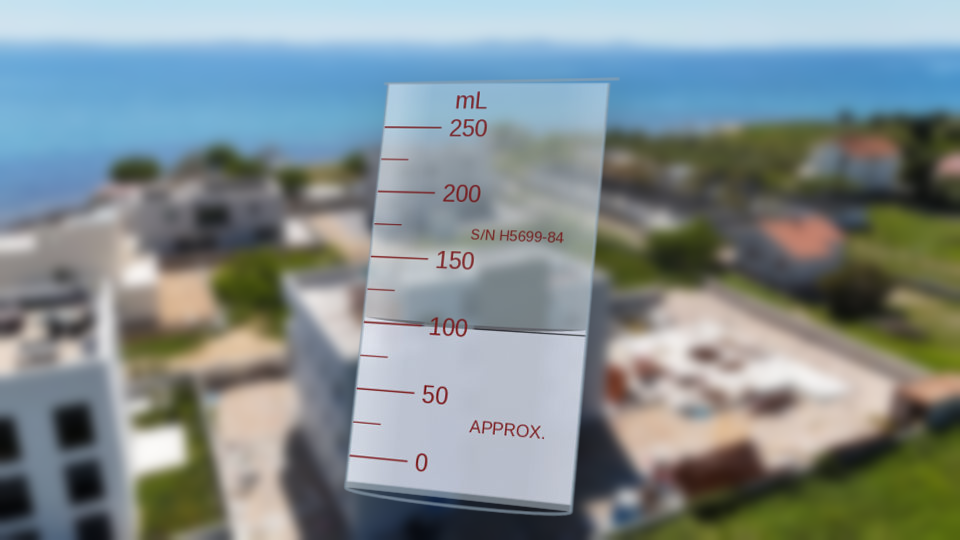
100 mL
